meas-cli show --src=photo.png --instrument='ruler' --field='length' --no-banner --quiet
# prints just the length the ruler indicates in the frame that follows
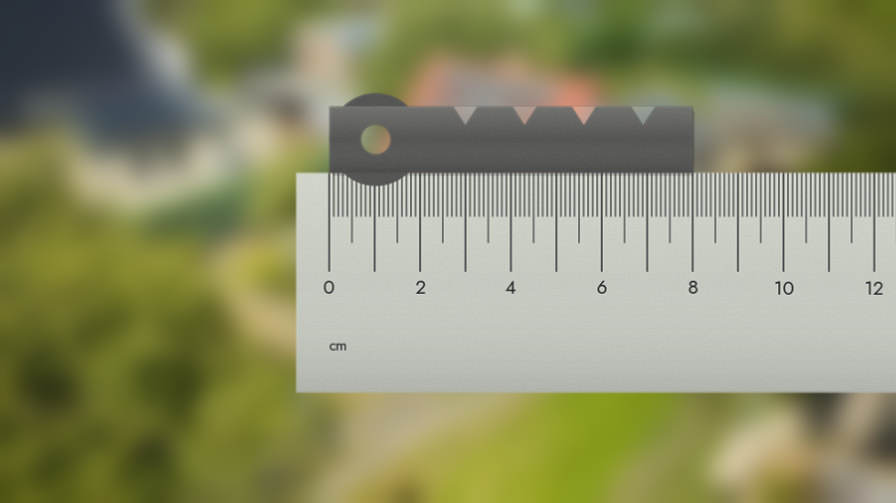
8 cm
